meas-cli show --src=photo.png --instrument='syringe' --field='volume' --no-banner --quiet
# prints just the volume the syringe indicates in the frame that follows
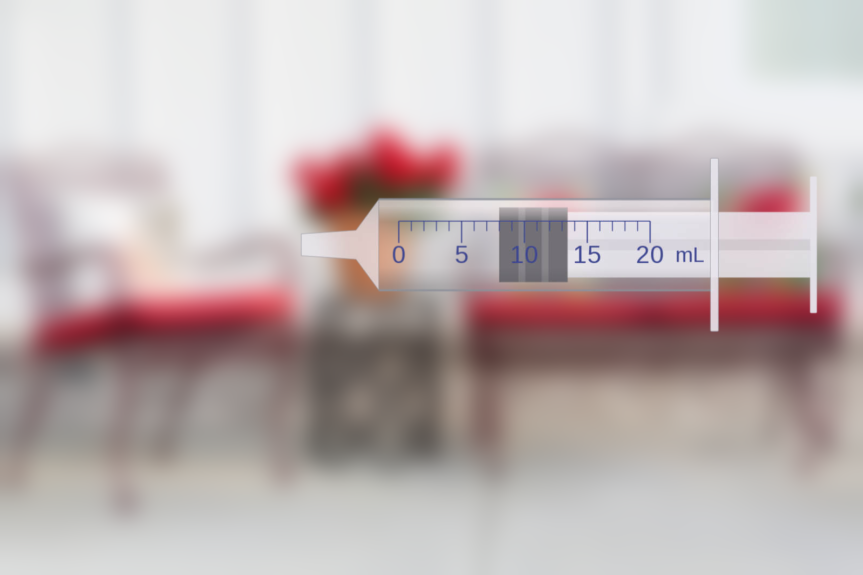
8 mL
